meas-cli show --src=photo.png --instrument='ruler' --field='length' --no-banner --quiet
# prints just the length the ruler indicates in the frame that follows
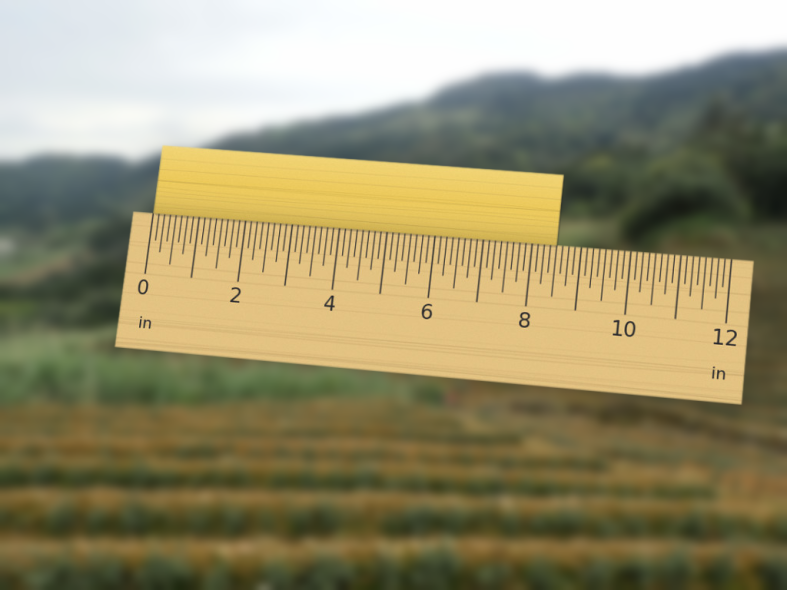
8.5 in
